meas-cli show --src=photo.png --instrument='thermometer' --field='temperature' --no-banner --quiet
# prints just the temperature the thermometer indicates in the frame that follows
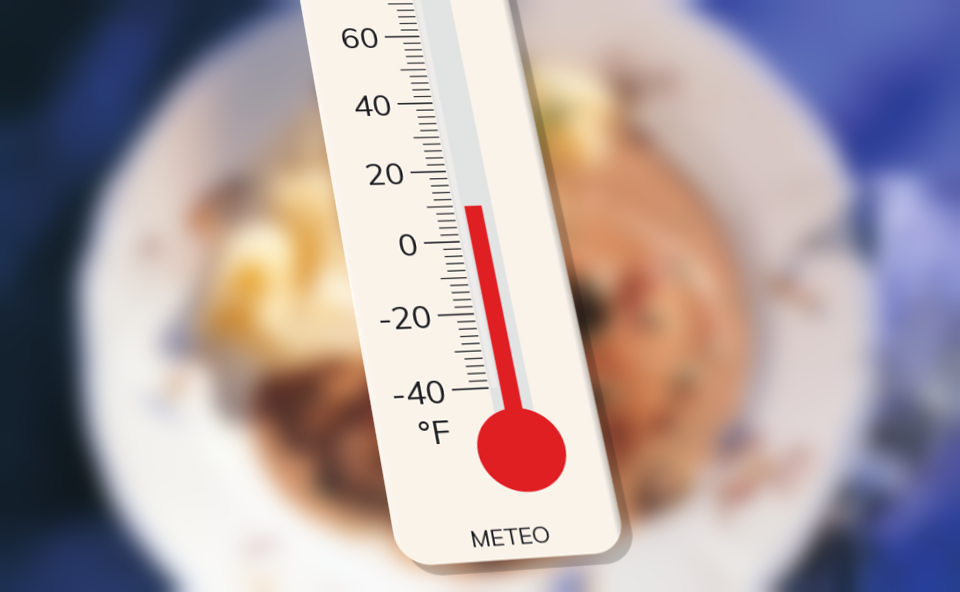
10 °F
